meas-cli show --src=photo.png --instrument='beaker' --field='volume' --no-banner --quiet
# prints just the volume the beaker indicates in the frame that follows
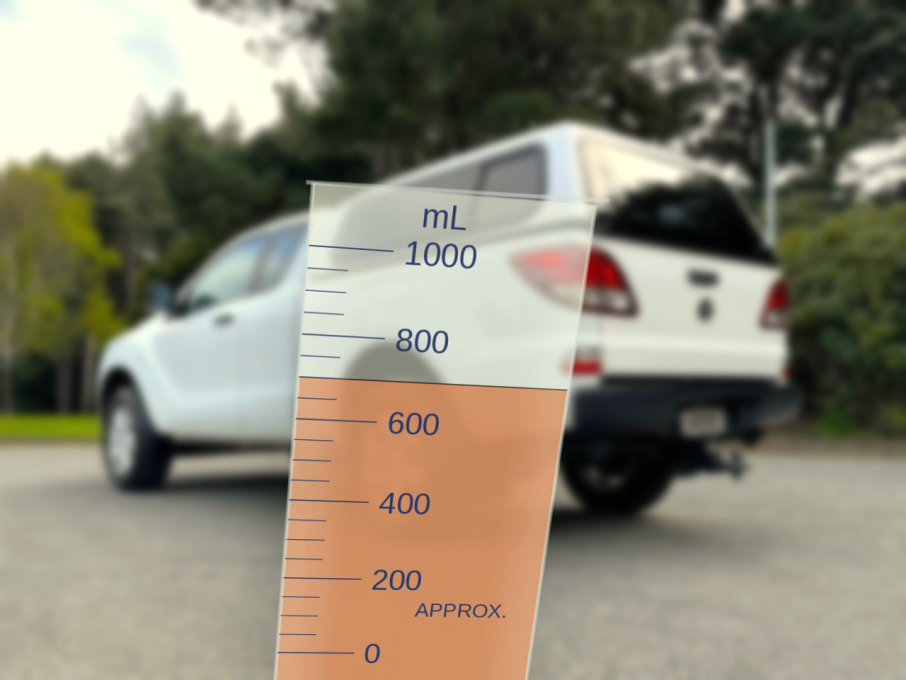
700 mL
